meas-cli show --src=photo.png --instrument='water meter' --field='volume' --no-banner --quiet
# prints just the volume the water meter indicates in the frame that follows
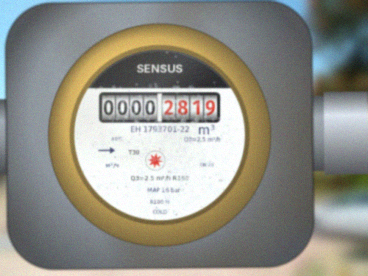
0.2819 m³
